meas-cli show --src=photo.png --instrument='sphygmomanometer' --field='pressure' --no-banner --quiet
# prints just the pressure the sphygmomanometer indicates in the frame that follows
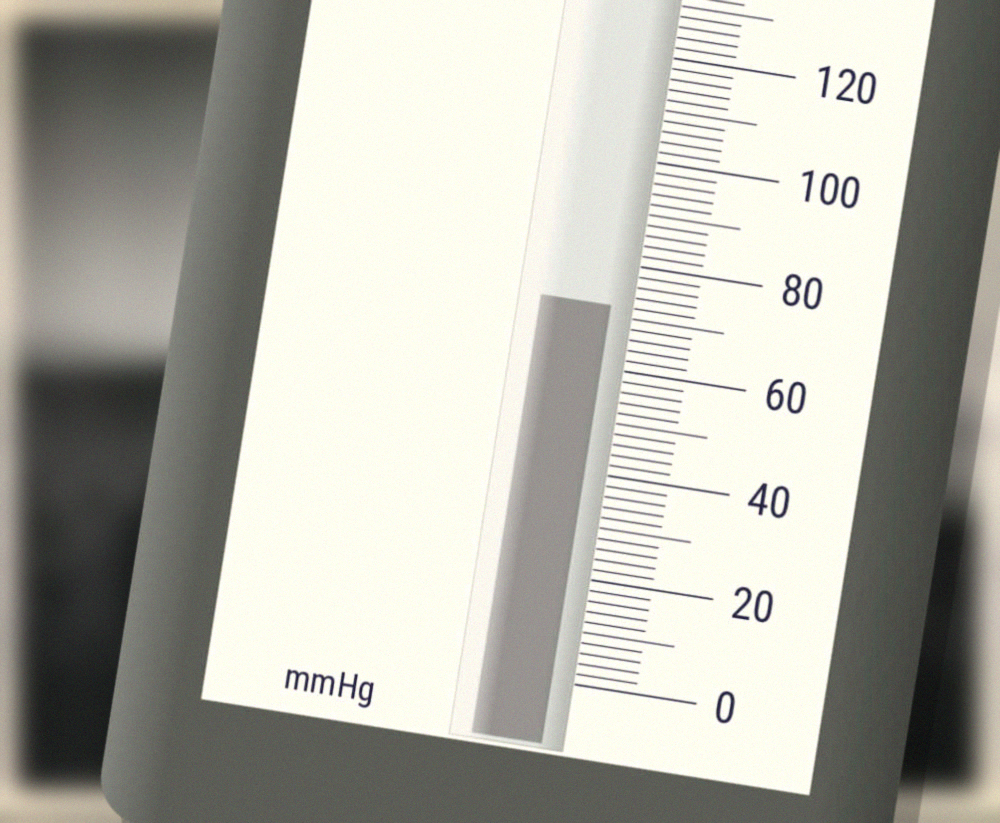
72 mmHg
